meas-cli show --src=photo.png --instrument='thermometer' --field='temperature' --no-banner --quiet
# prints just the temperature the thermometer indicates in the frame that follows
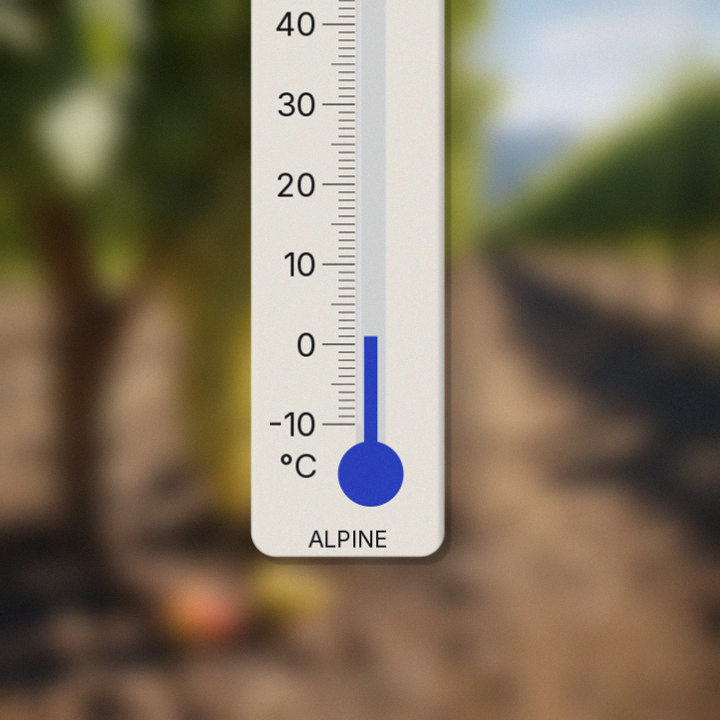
1 °C
